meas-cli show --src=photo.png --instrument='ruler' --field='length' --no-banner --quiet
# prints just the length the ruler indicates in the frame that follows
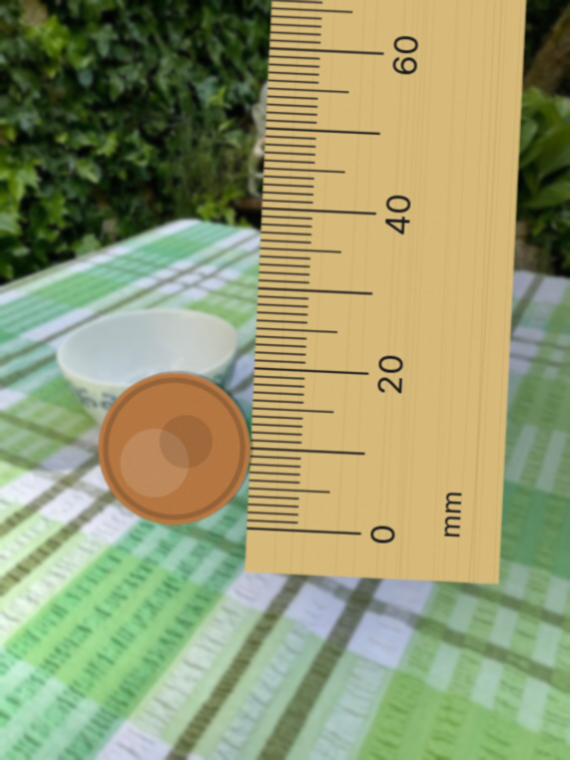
19 mm
